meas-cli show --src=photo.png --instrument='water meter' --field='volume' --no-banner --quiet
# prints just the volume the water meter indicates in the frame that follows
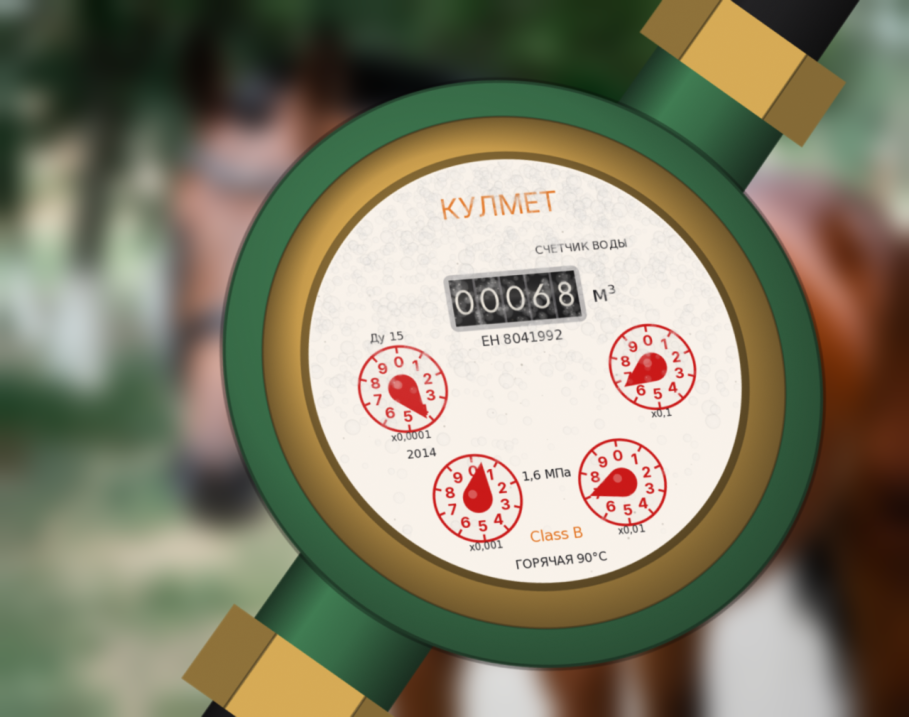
68.6704 m³
